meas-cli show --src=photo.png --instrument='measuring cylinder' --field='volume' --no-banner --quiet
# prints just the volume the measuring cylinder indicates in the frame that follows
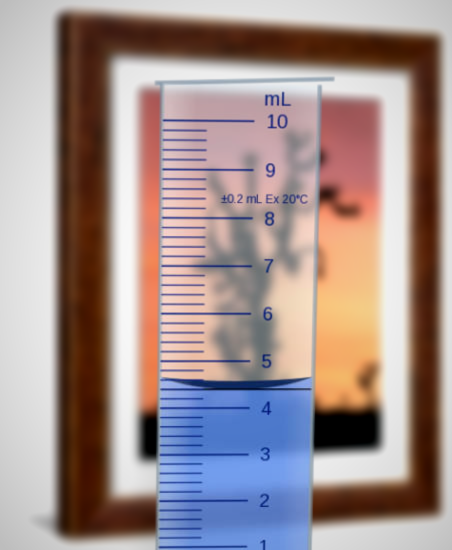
4.4 mL
